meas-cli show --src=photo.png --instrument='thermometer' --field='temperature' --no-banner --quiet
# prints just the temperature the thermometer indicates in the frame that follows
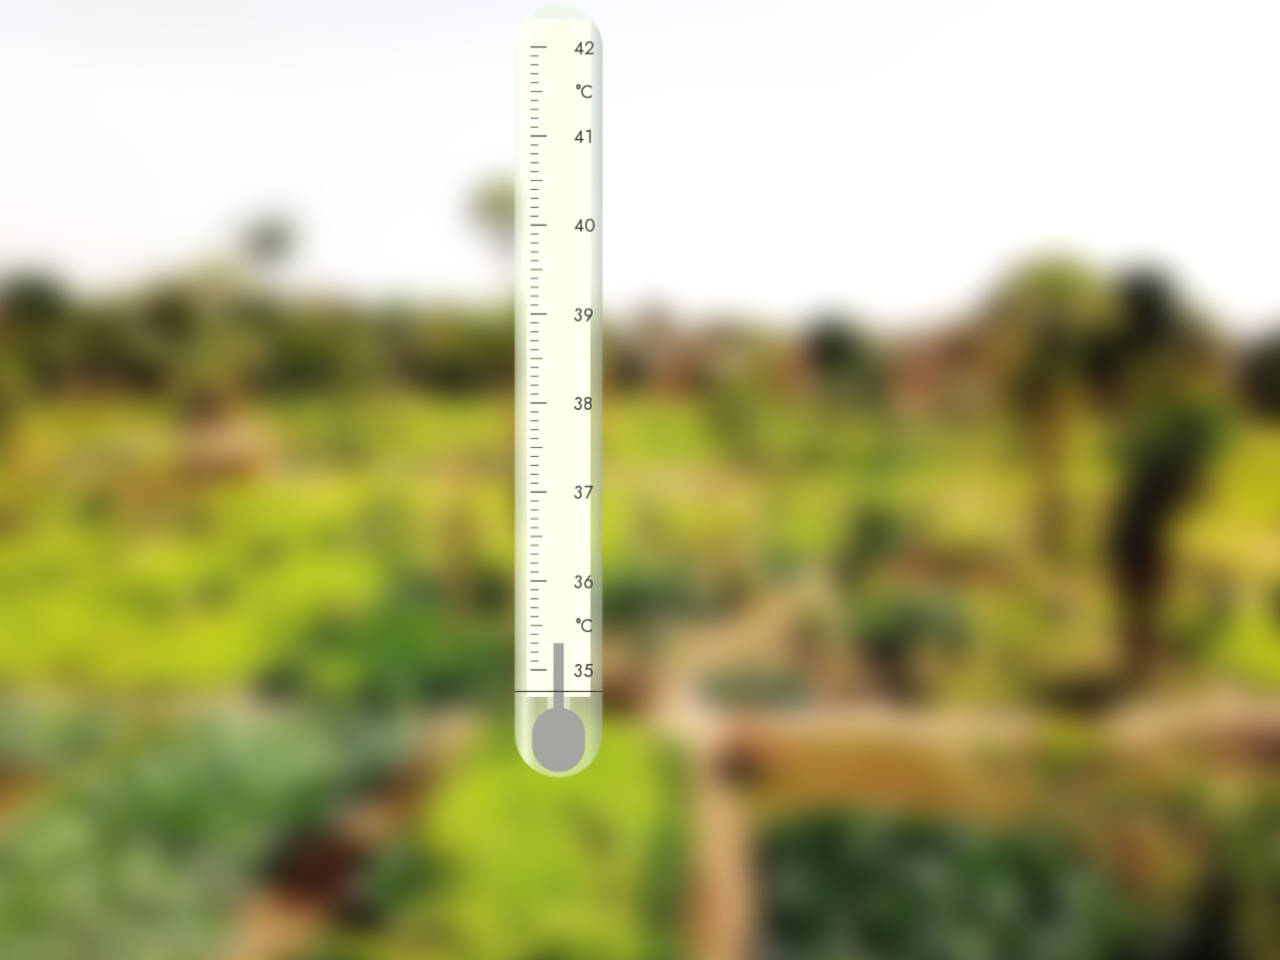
35.3 °C
